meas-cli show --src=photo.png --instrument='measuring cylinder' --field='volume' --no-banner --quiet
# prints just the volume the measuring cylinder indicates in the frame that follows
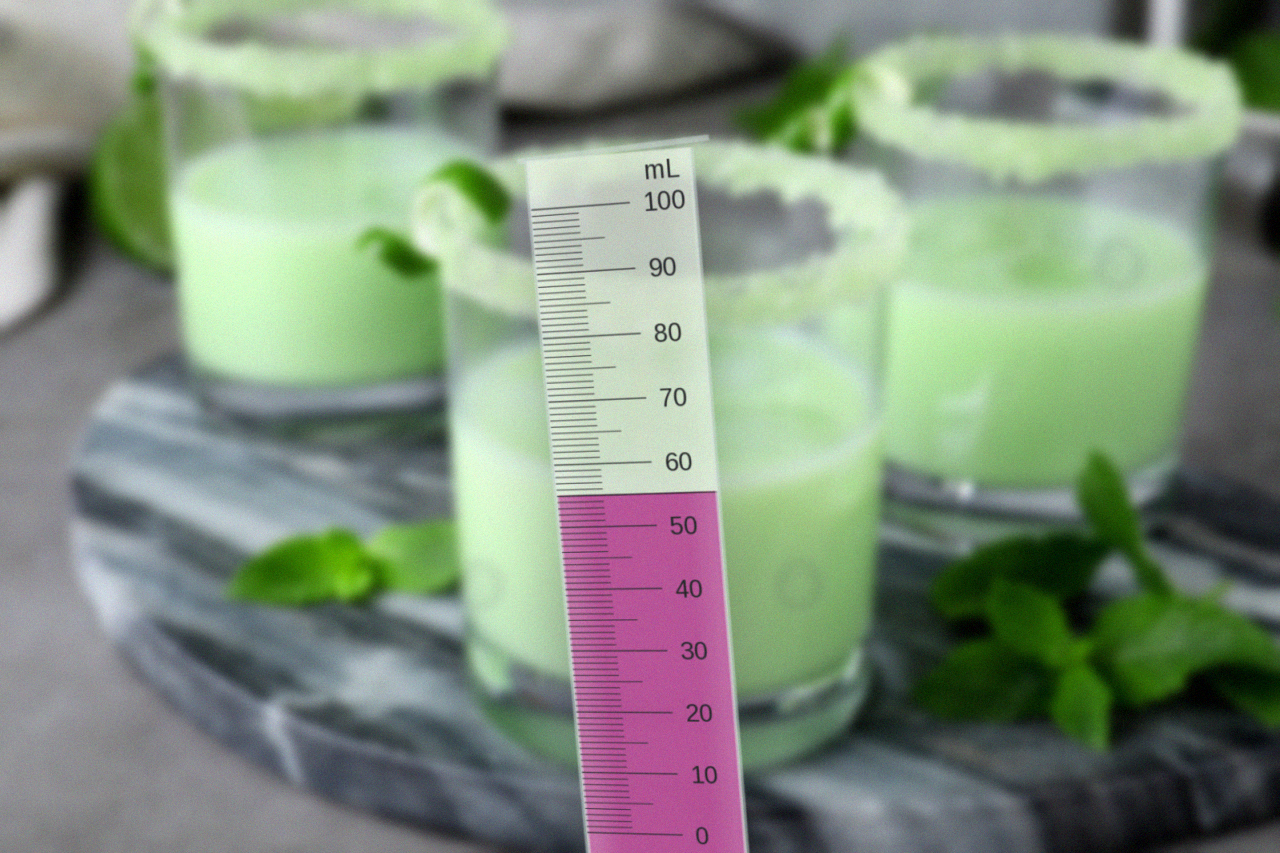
55 mL
